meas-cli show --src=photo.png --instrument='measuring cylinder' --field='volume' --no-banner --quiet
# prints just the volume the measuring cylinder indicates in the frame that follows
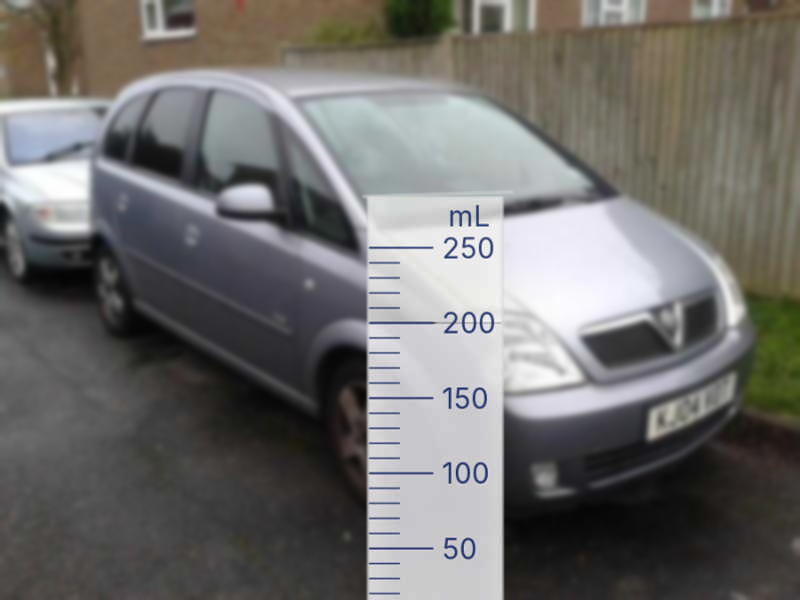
200 mL
